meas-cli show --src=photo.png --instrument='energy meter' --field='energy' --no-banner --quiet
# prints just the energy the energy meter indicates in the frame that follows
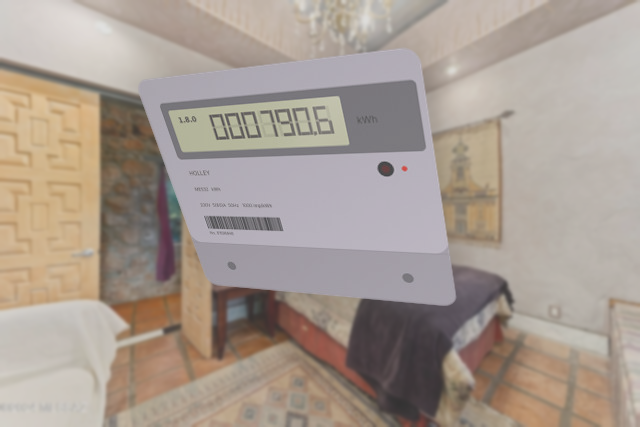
790.6 kWh
